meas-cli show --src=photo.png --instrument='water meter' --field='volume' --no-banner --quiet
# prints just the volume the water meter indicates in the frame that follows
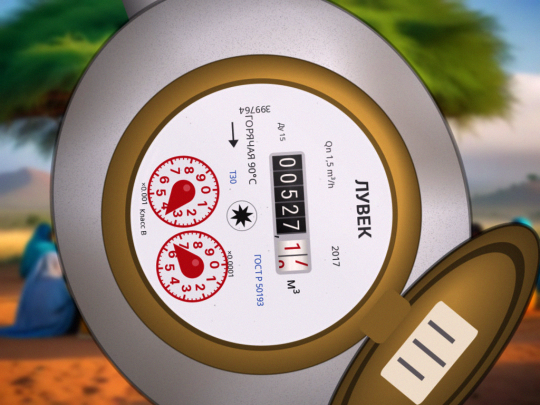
527.1736 m³
